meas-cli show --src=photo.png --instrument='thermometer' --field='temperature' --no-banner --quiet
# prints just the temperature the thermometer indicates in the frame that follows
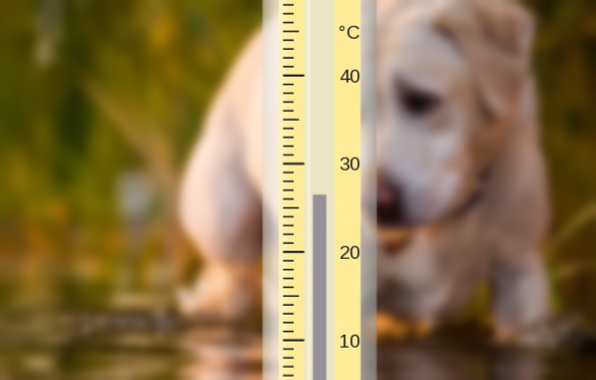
26.5 °C
